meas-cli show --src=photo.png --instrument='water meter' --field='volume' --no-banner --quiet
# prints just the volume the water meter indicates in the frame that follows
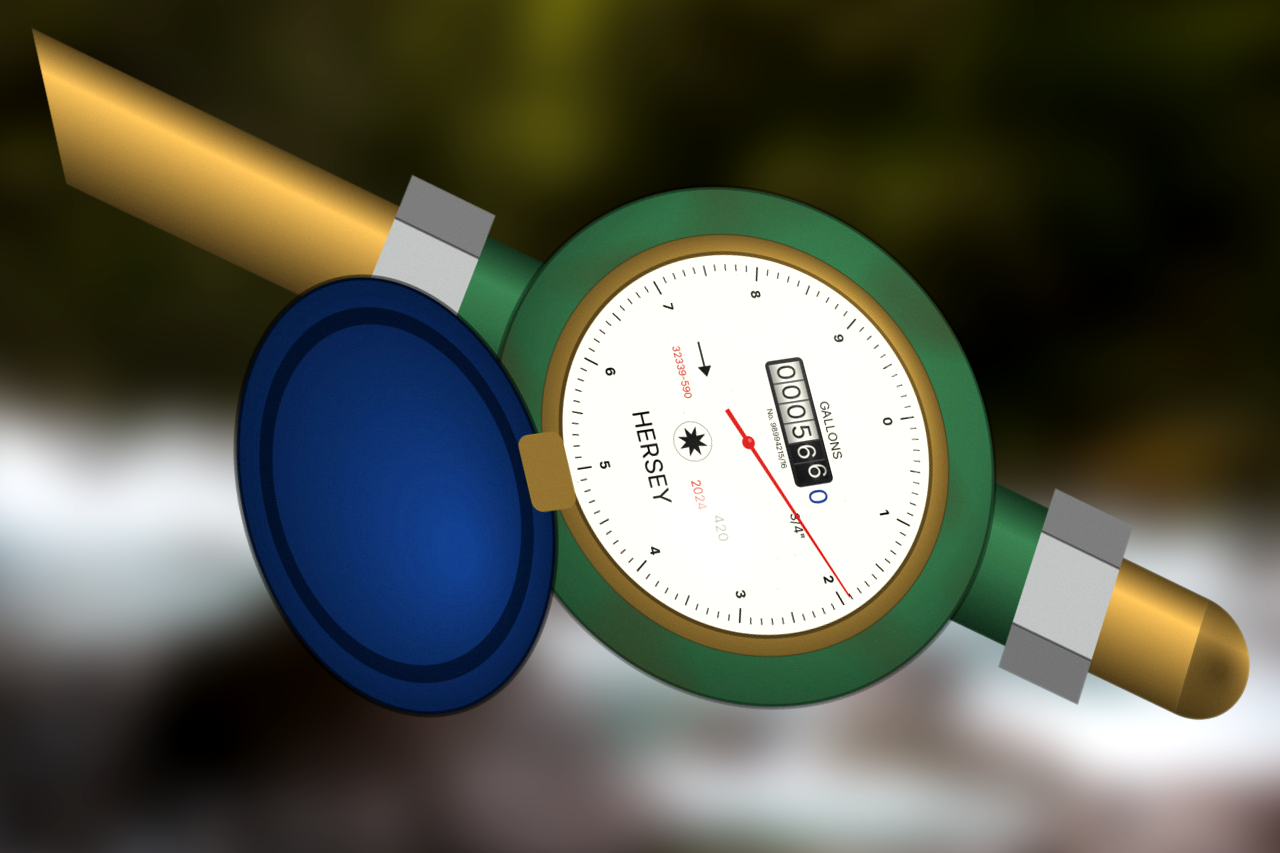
5661.9 gal
